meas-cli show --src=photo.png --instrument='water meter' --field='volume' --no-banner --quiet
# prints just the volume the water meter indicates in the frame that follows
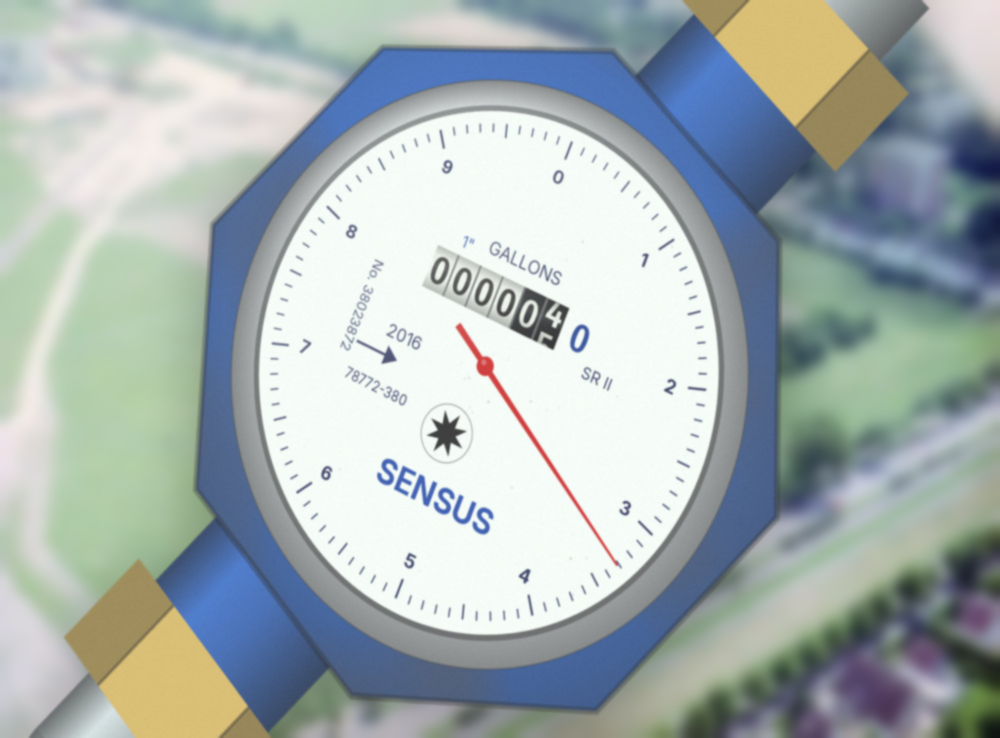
43.3 gal
